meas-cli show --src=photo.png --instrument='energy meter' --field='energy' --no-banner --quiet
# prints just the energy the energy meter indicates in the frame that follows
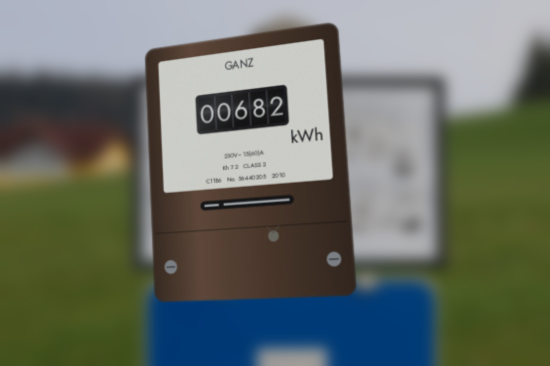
682 kWh
